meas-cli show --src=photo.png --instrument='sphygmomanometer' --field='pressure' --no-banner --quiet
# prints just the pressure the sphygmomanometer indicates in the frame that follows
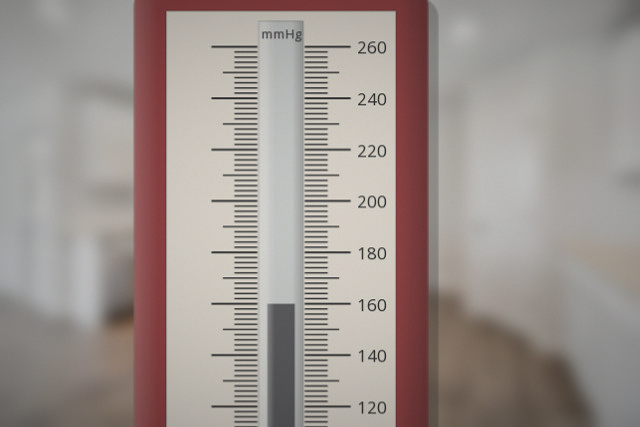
160 mmHg
